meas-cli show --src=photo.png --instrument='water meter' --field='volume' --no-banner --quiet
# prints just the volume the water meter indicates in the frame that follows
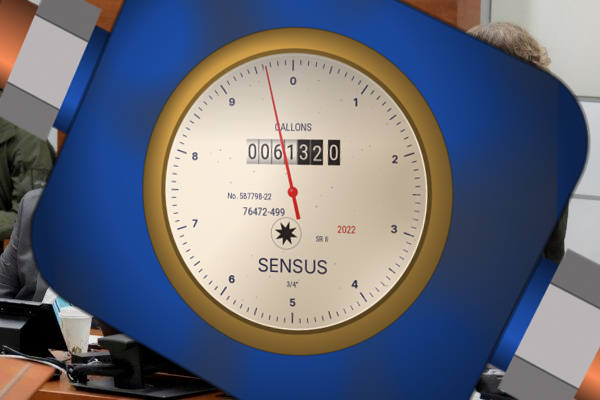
61319.6 gal
